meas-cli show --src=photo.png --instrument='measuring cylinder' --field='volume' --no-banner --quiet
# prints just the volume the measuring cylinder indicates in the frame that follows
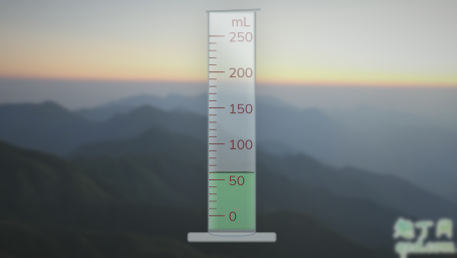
60 mL
